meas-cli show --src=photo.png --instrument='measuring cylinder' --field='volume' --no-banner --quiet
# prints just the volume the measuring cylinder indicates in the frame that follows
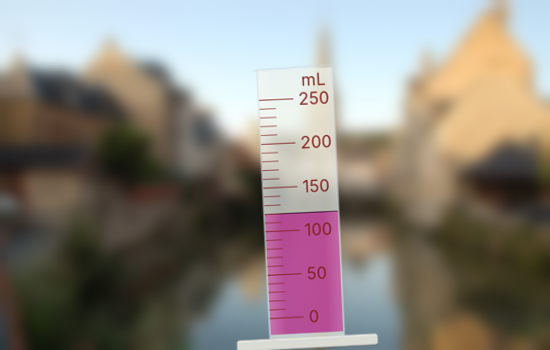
120 mL
